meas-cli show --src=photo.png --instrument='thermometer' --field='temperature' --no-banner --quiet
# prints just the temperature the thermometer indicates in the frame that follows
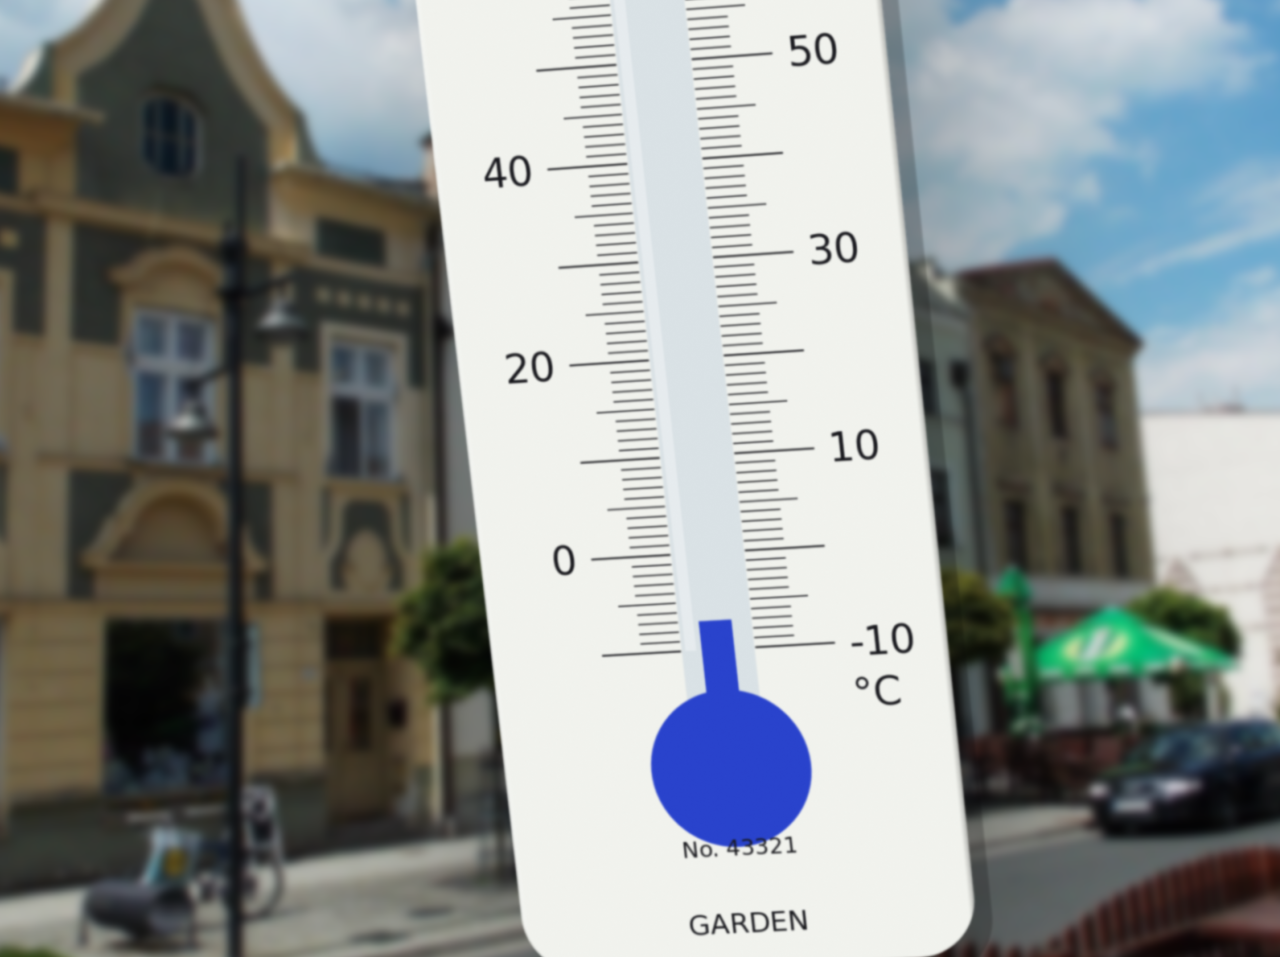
-7 °C
